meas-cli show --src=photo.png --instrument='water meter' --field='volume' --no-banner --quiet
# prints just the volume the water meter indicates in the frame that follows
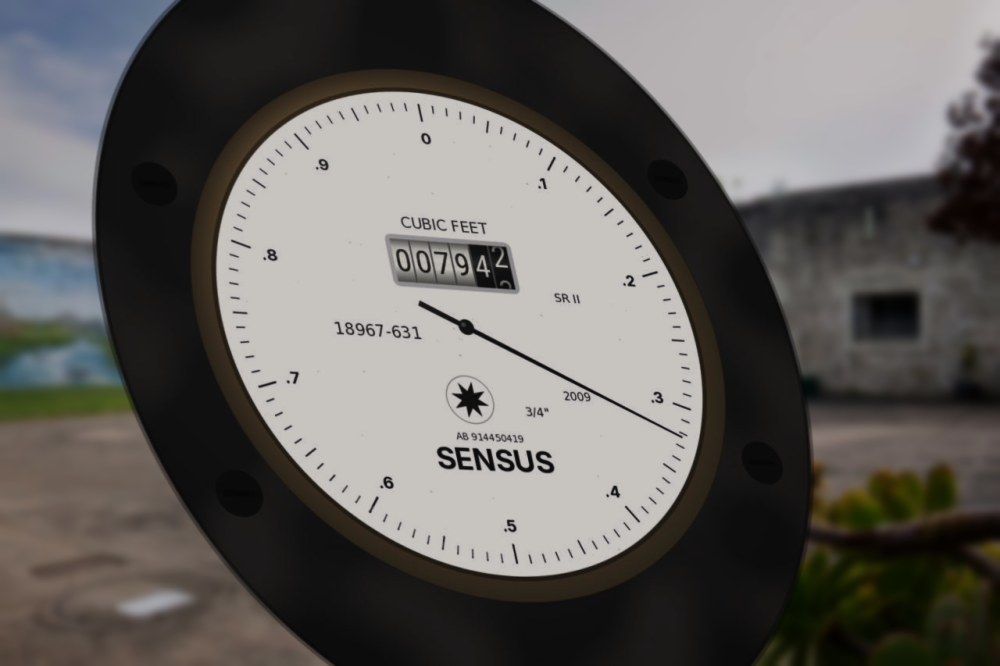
7942.32 ft³
